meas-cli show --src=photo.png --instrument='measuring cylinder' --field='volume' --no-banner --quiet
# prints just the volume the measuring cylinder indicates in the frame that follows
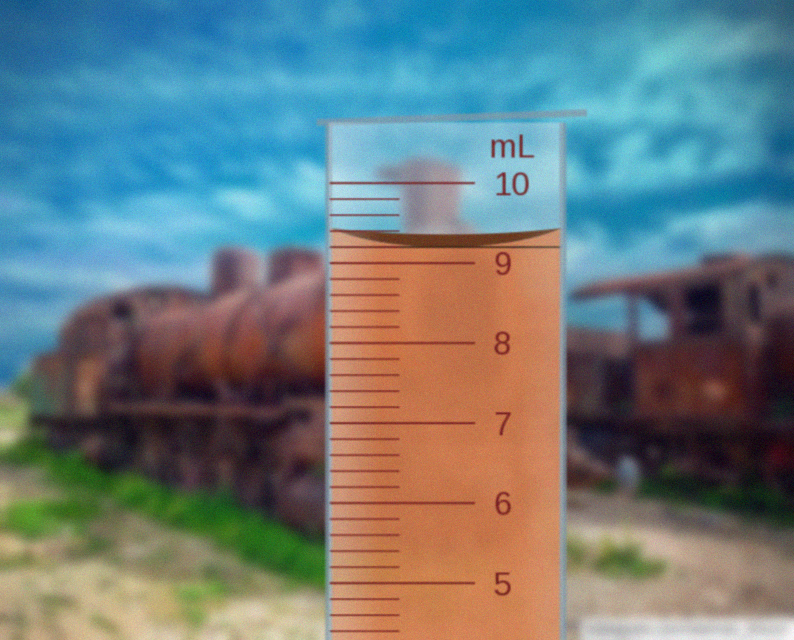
9.2 mL
